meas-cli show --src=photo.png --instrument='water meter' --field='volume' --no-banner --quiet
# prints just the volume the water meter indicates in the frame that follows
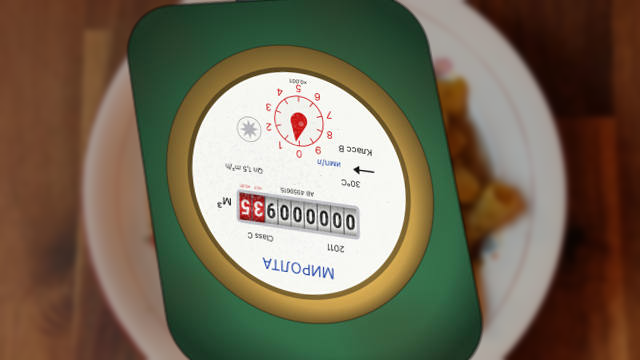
9.350 m³
